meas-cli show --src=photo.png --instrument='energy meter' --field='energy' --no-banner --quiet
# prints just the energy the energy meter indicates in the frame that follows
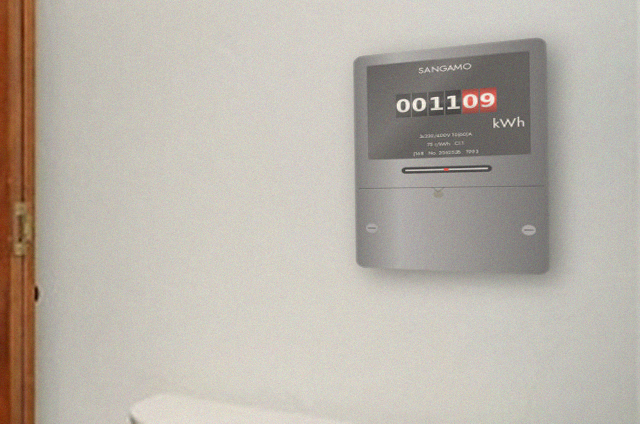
11.09 kWh
